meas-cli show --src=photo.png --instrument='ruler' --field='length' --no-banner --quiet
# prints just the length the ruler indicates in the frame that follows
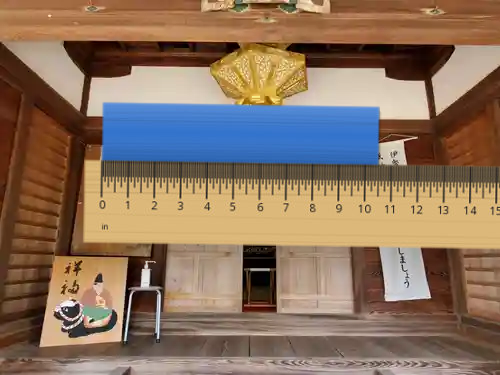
10.5 in
